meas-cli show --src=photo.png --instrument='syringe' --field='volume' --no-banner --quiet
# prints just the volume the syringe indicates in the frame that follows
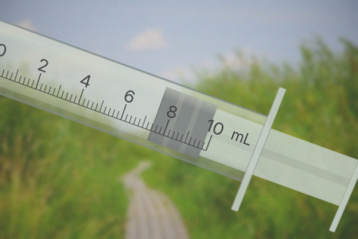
7.4 mL
